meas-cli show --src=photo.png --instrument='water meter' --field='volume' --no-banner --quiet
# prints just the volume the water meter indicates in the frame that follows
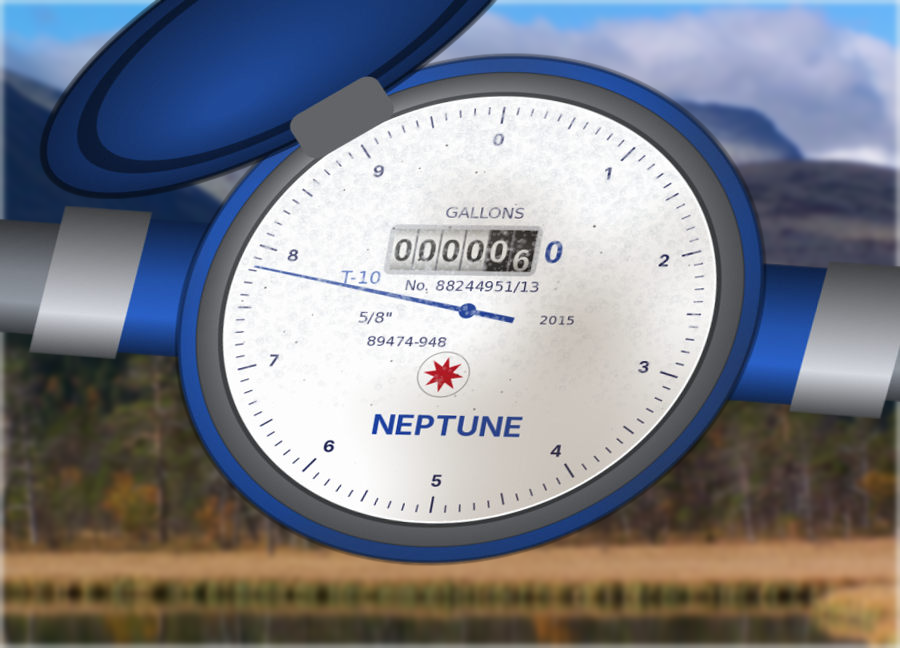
57.8 gal
